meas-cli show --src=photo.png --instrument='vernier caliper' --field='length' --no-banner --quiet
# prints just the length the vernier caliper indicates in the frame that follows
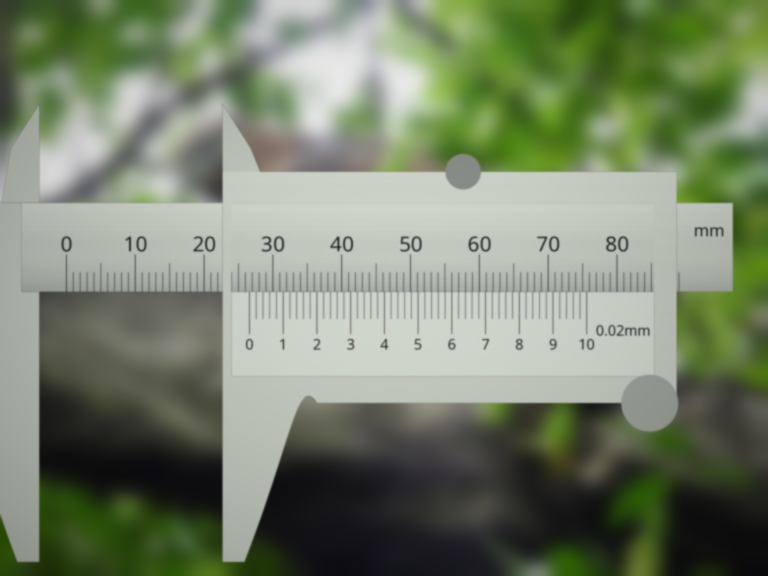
26.6 mm
